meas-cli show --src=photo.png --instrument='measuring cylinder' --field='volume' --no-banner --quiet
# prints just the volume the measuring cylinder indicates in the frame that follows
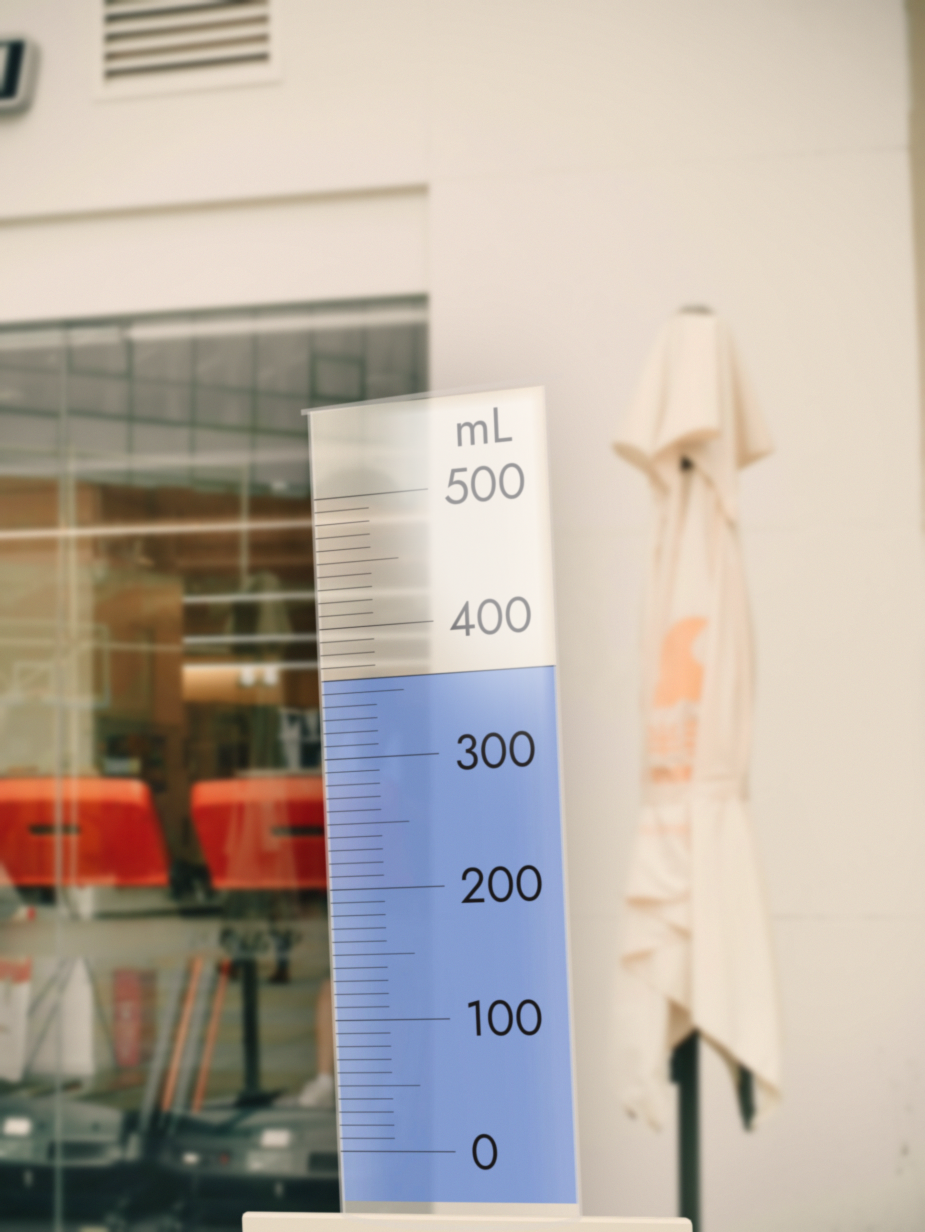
360 mL
